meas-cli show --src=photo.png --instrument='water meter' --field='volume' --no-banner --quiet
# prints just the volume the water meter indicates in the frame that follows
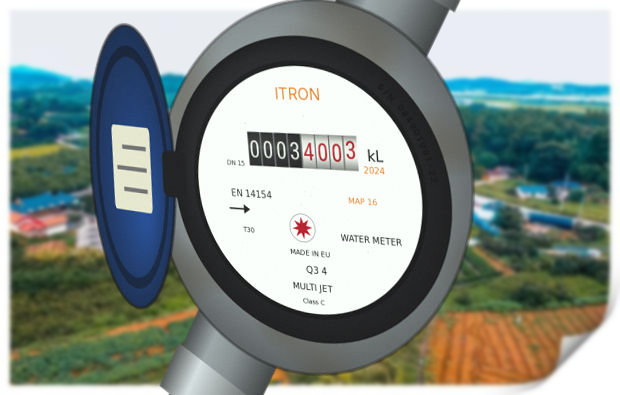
3.4003 kL
